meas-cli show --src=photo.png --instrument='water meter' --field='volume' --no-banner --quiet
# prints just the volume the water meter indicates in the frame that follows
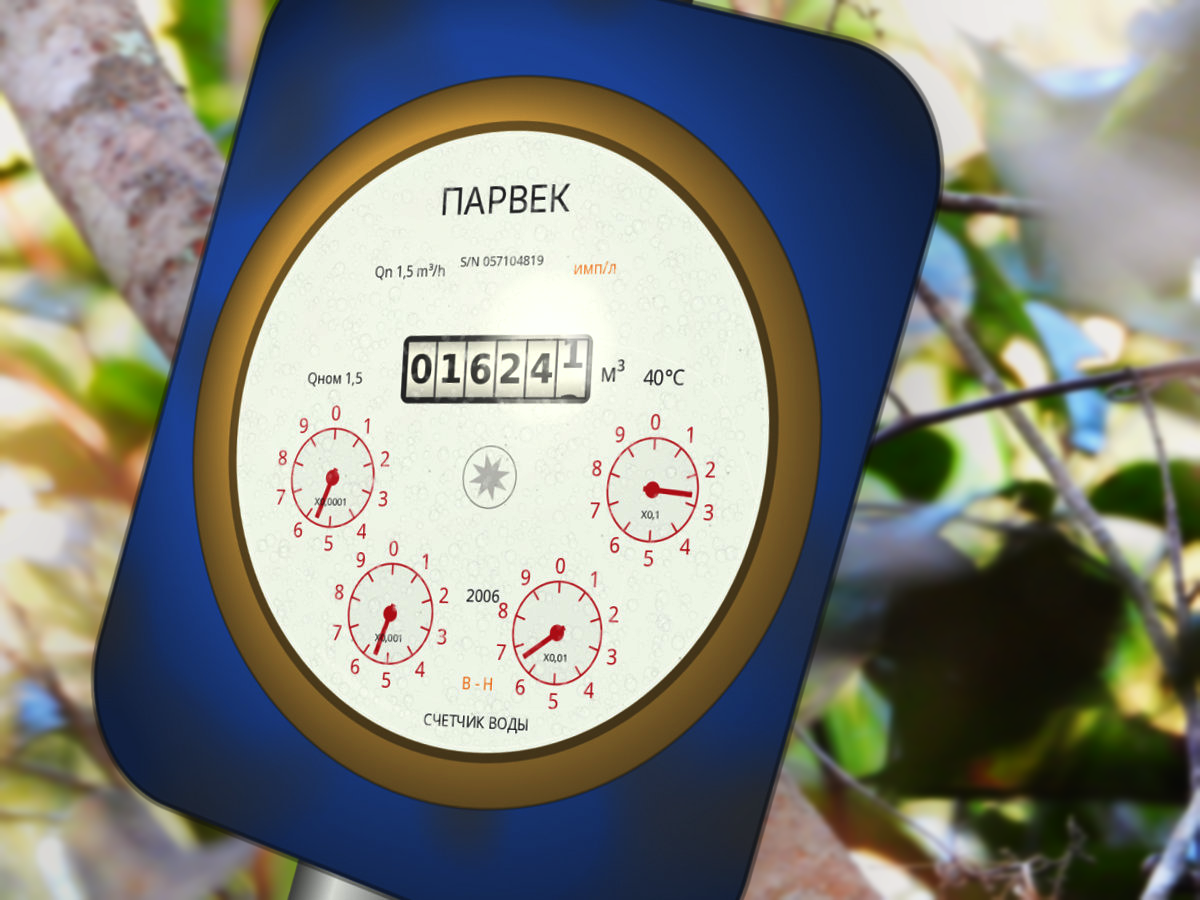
16241.2655 m³
